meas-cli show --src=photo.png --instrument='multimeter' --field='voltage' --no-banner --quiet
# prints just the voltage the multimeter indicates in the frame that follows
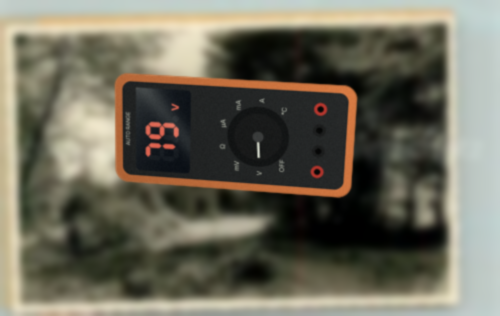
79 V
